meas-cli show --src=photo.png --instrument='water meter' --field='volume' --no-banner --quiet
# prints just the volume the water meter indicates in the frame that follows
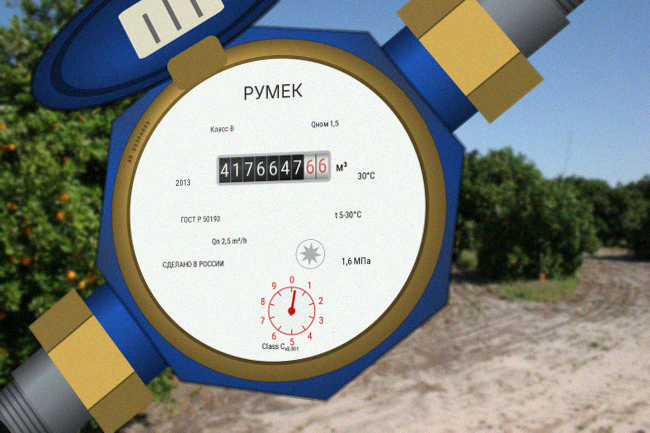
4176647.660 m³
